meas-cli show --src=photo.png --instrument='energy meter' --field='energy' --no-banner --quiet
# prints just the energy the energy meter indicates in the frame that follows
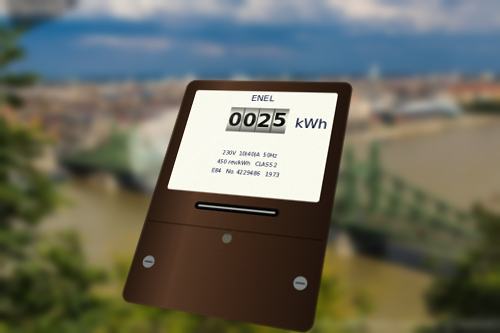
25 kWh
